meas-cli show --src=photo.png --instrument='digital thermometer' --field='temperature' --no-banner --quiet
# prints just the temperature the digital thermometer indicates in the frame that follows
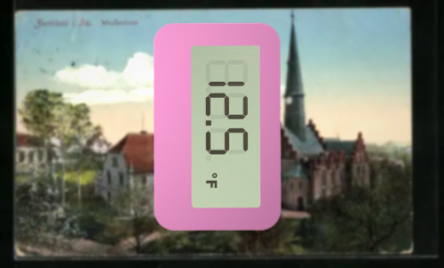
12.5 °F
